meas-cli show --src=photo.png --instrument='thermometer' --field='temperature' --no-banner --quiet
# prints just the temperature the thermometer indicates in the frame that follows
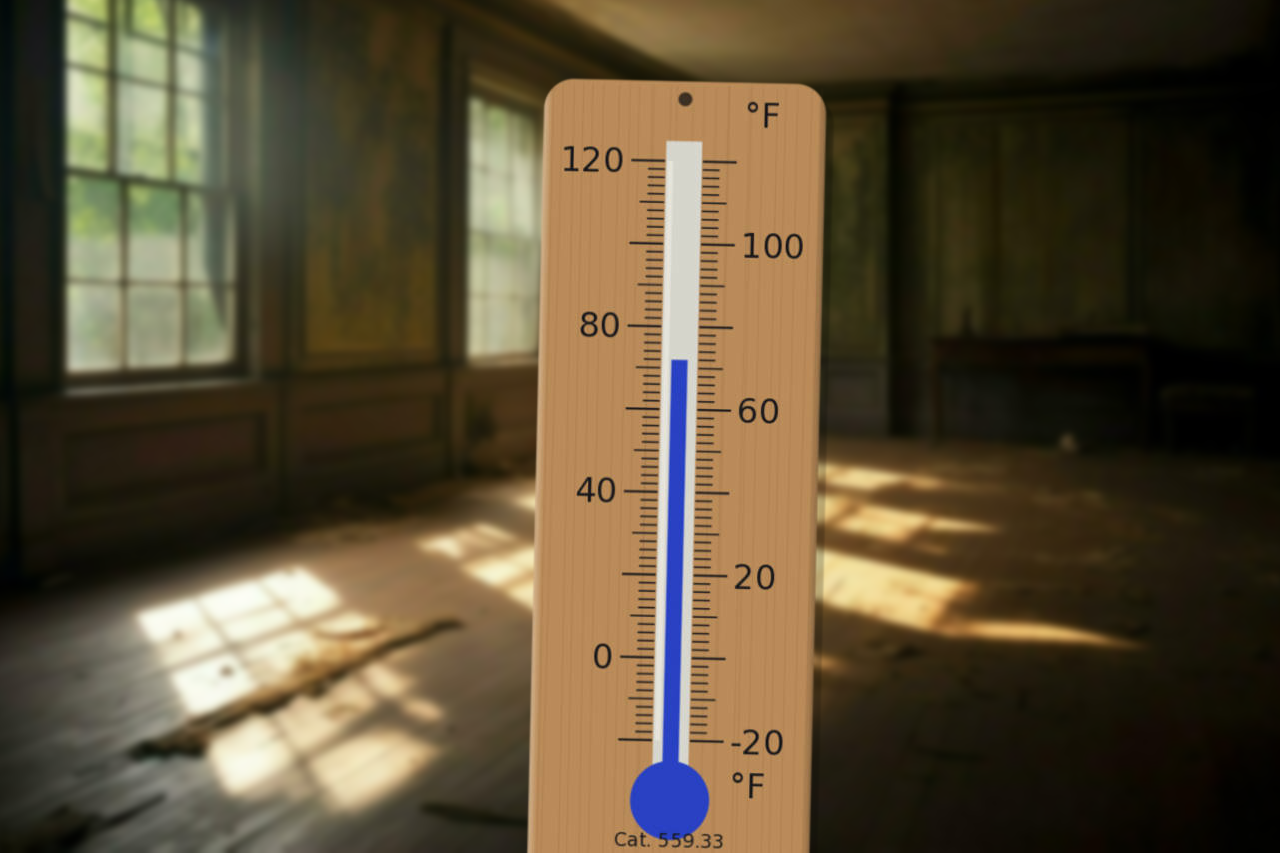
72 °F
